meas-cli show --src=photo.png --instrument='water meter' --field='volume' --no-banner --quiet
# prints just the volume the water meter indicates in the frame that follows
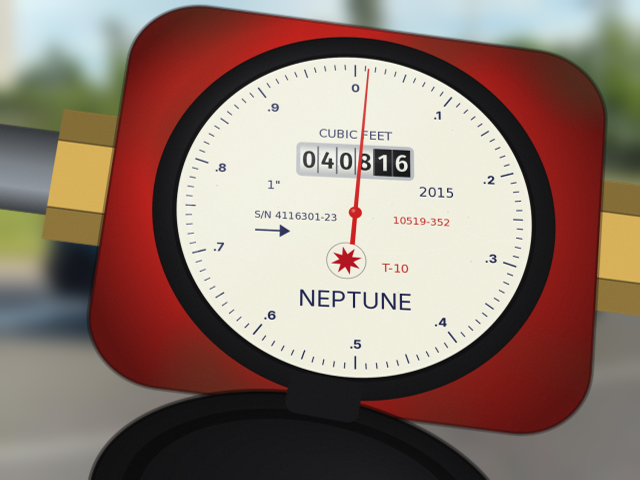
40816.01 ft³
